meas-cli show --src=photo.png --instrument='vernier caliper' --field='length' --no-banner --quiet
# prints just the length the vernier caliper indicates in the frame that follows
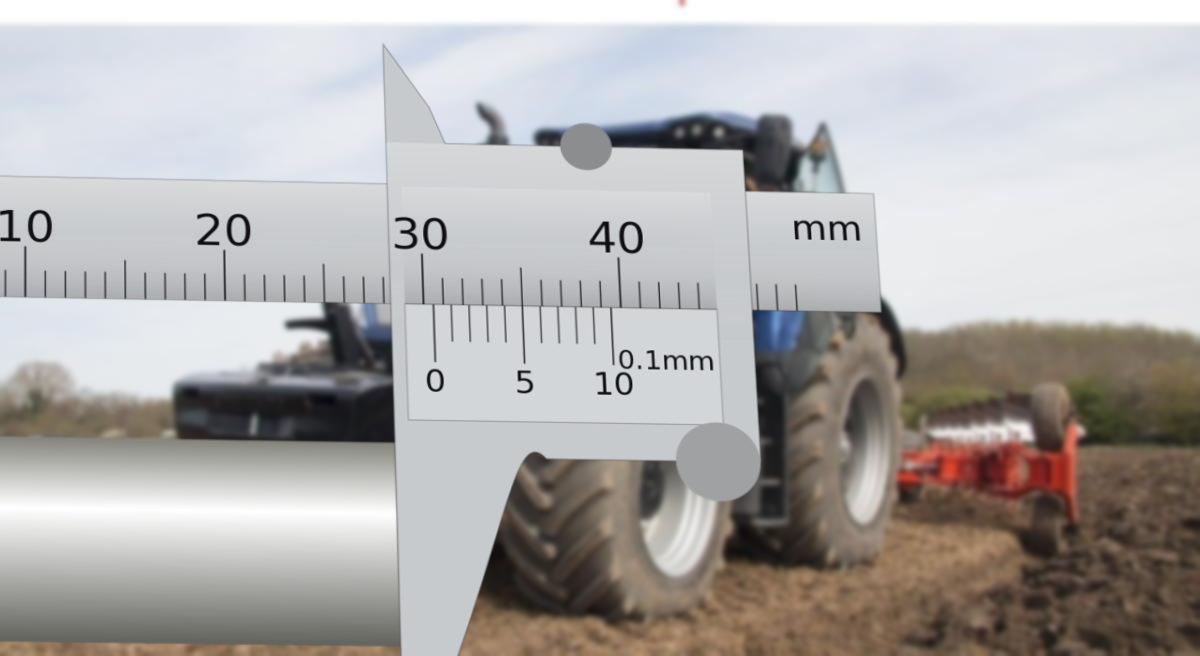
30.5 mm
